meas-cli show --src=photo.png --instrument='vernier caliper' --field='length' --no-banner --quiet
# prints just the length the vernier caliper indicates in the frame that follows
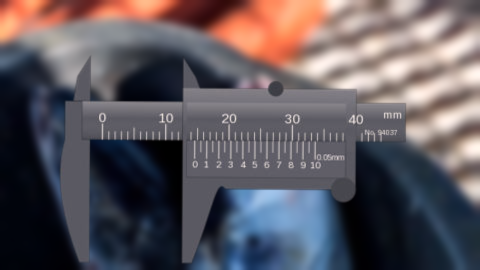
14.6 mm
